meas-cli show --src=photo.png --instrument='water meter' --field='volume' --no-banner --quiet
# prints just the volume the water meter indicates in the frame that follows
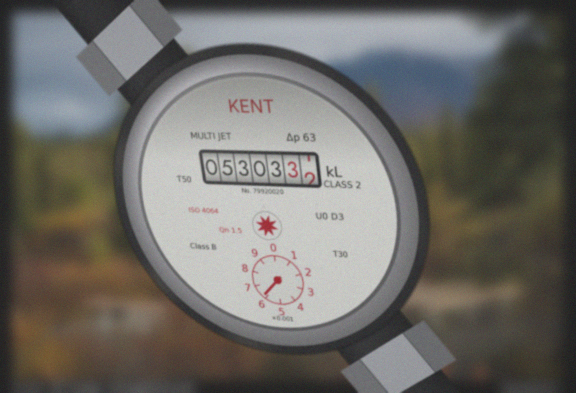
5303.316 kL
